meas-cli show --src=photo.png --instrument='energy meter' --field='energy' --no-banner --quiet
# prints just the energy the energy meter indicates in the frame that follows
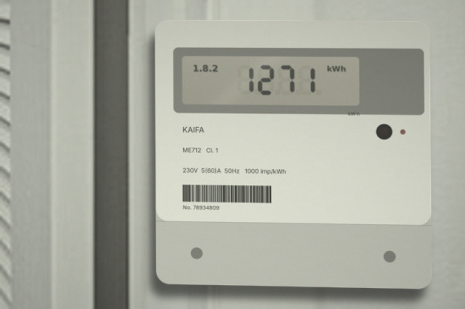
1271 kWh
